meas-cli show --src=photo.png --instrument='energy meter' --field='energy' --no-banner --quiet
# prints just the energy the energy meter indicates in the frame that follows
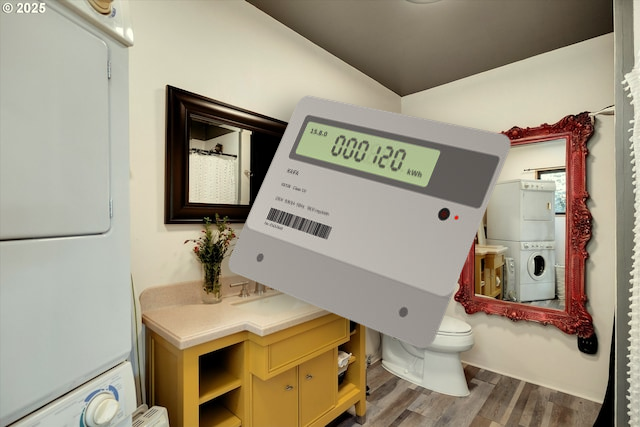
120 kWh
